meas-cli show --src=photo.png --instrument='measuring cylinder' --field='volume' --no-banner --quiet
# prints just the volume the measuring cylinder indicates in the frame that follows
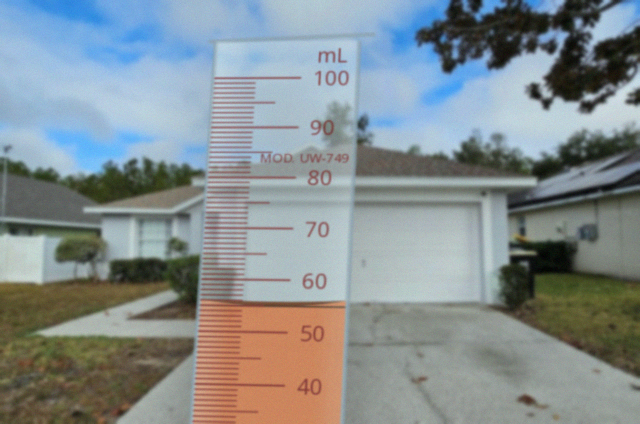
55 mL
